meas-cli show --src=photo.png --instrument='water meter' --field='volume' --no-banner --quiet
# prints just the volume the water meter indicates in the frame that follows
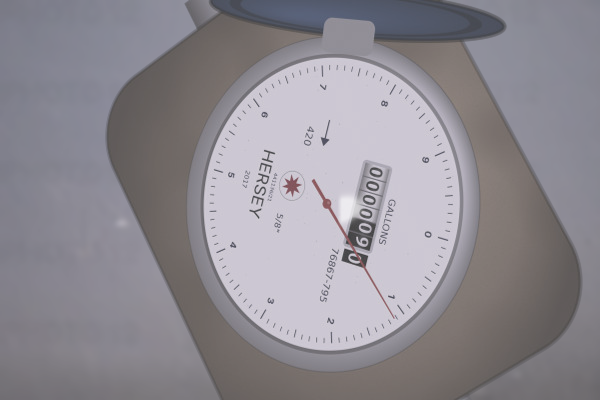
91.1 gal
